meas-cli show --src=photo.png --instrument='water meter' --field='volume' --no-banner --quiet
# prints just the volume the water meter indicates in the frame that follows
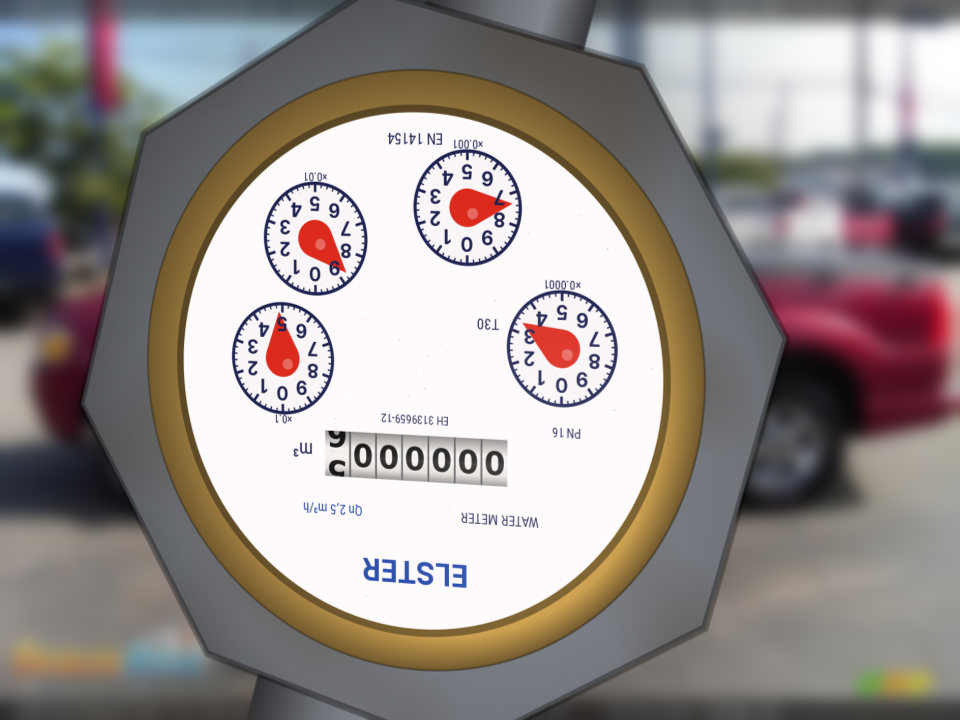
5.4873 m³
